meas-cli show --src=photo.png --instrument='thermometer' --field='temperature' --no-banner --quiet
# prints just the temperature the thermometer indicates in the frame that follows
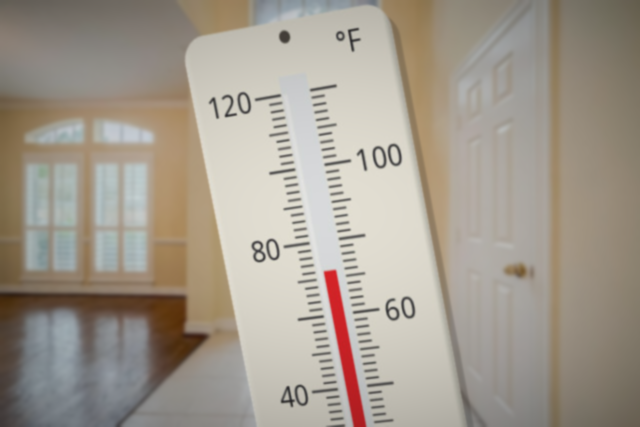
72 °F
